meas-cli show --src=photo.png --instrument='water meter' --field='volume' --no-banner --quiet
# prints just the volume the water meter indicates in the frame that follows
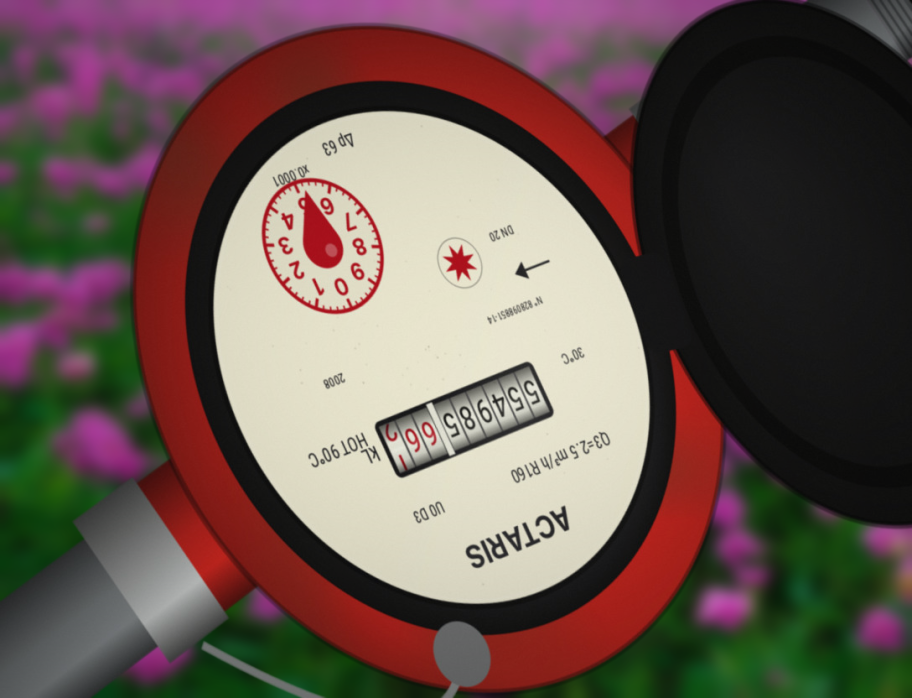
554985.6615 kL
